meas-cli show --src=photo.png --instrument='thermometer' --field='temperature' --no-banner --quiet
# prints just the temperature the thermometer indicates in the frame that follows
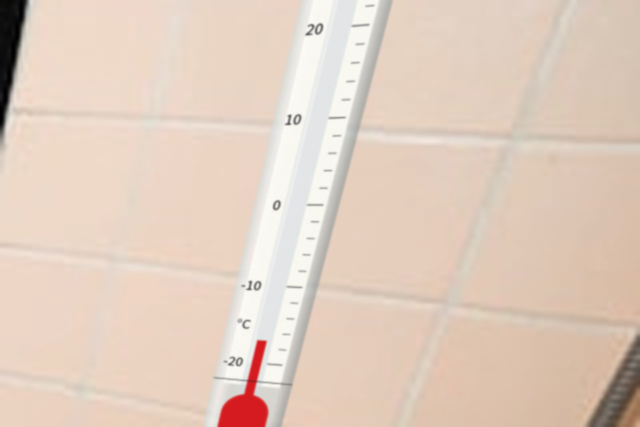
-17 °C
